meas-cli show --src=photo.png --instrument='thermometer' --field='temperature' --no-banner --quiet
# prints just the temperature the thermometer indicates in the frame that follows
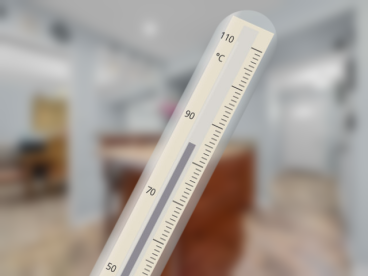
84 °C
